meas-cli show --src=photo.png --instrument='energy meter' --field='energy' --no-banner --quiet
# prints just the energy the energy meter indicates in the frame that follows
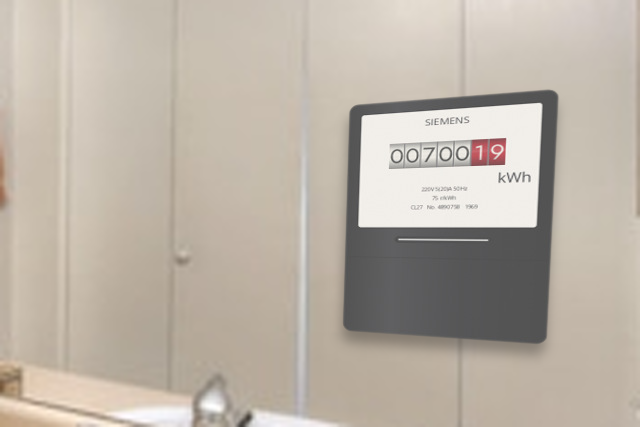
700.19 kWh
